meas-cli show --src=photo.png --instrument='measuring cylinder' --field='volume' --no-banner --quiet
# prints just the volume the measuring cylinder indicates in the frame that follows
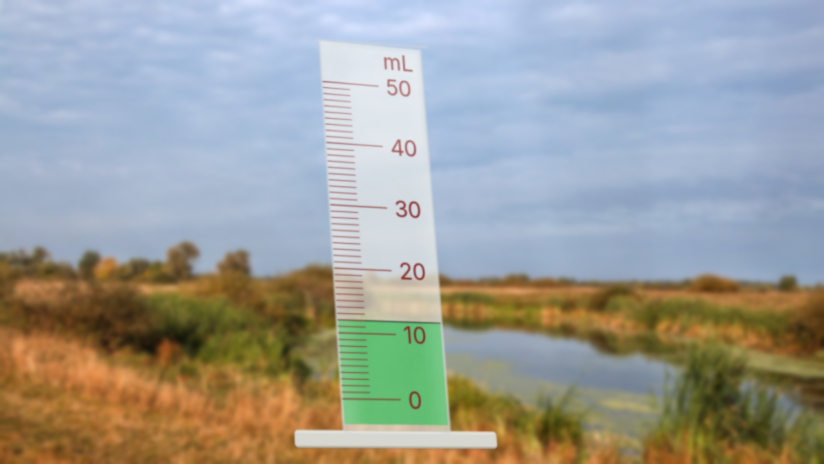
12 mL
